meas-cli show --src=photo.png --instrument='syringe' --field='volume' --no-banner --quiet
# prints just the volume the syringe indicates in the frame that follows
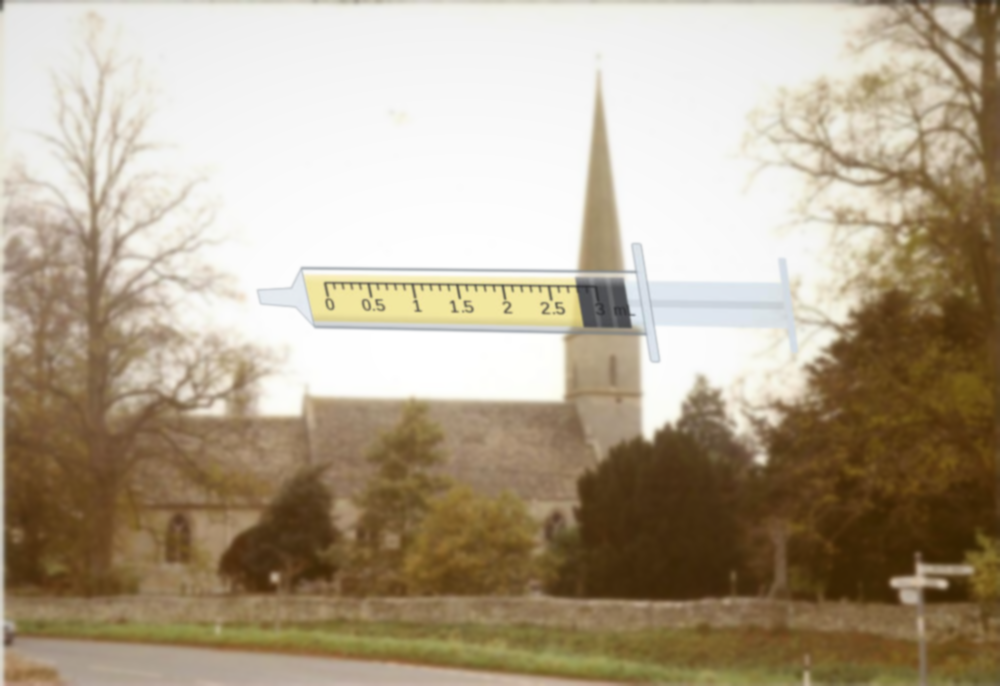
2.8 mL
